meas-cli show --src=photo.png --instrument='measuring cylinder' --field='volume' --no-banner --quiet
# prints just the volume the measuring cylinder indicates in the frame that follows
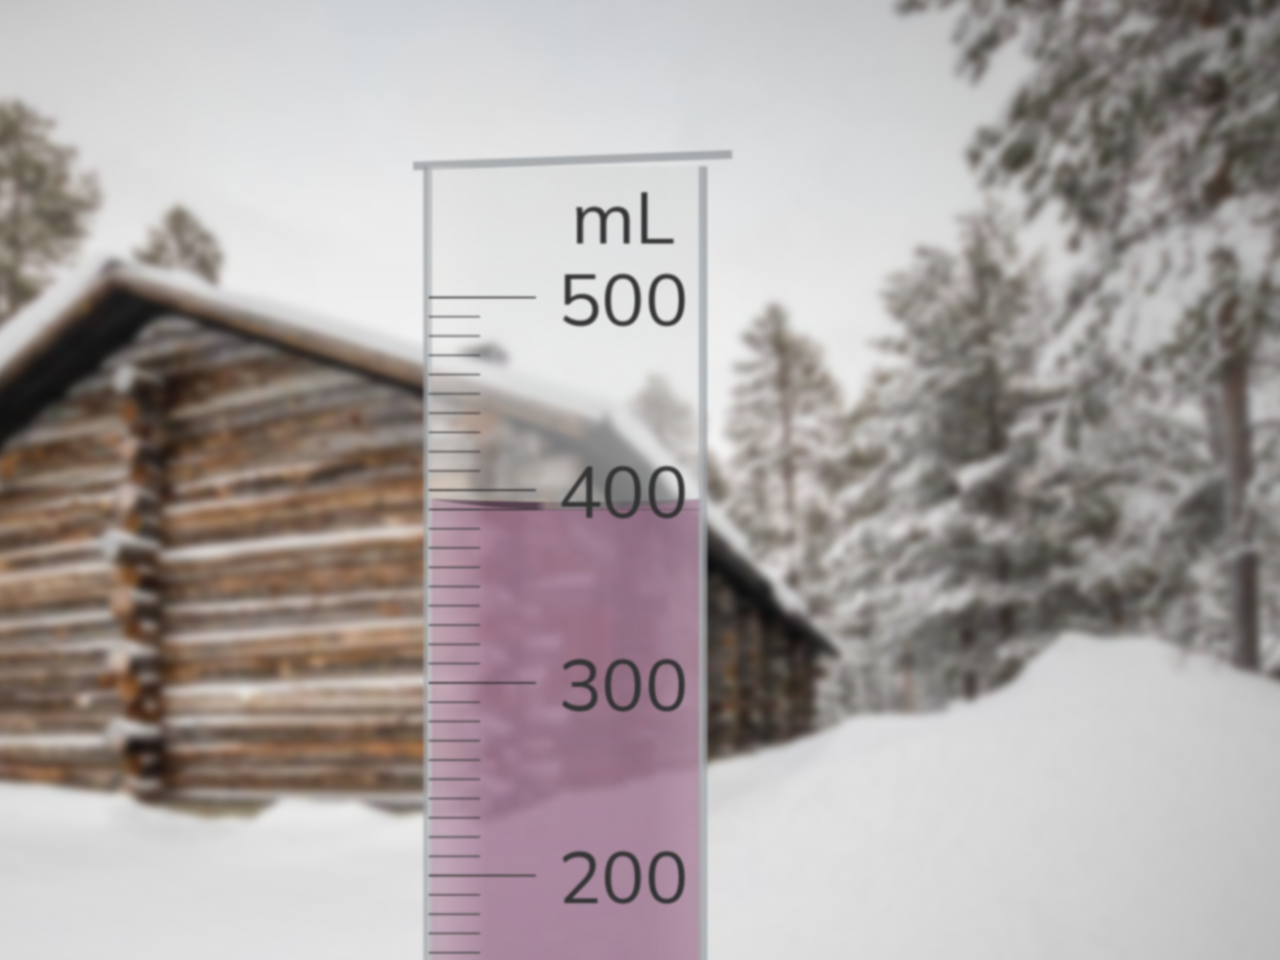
390 mL
